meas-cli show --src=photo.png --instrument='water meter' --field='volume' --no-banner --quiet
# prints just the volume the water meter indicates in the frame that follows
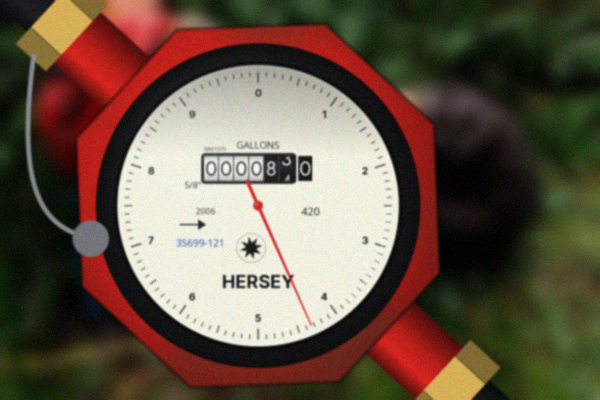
834.3 gal
